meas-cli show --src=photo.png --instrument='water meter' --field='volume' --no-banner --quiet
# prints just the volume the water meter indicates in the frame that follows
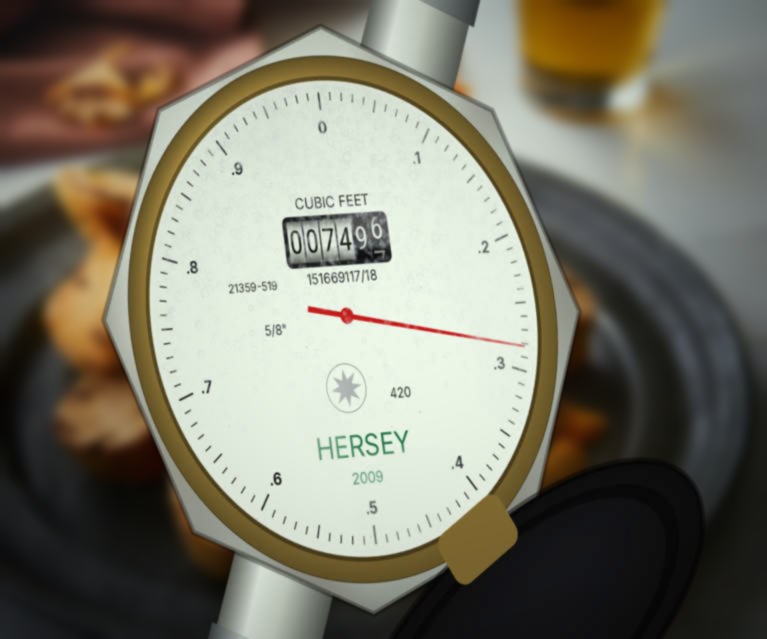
7496.28 ft³
